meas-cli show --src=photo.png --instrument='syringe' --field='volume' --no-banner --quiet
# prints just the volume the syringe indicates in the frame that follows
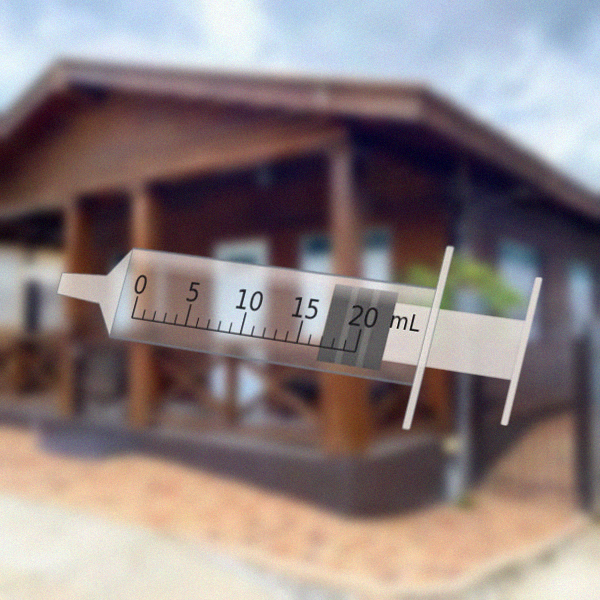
17 mL
